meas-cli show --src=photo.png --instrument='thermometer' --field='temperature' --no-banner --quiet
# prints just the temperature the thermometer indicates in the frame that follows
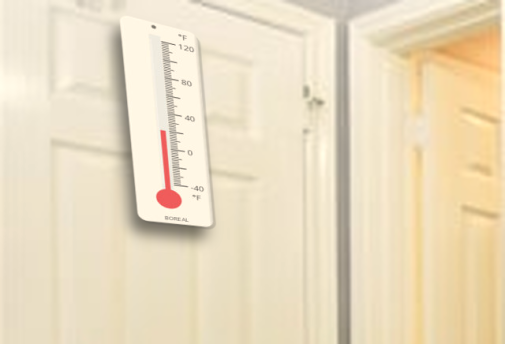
20 °F
